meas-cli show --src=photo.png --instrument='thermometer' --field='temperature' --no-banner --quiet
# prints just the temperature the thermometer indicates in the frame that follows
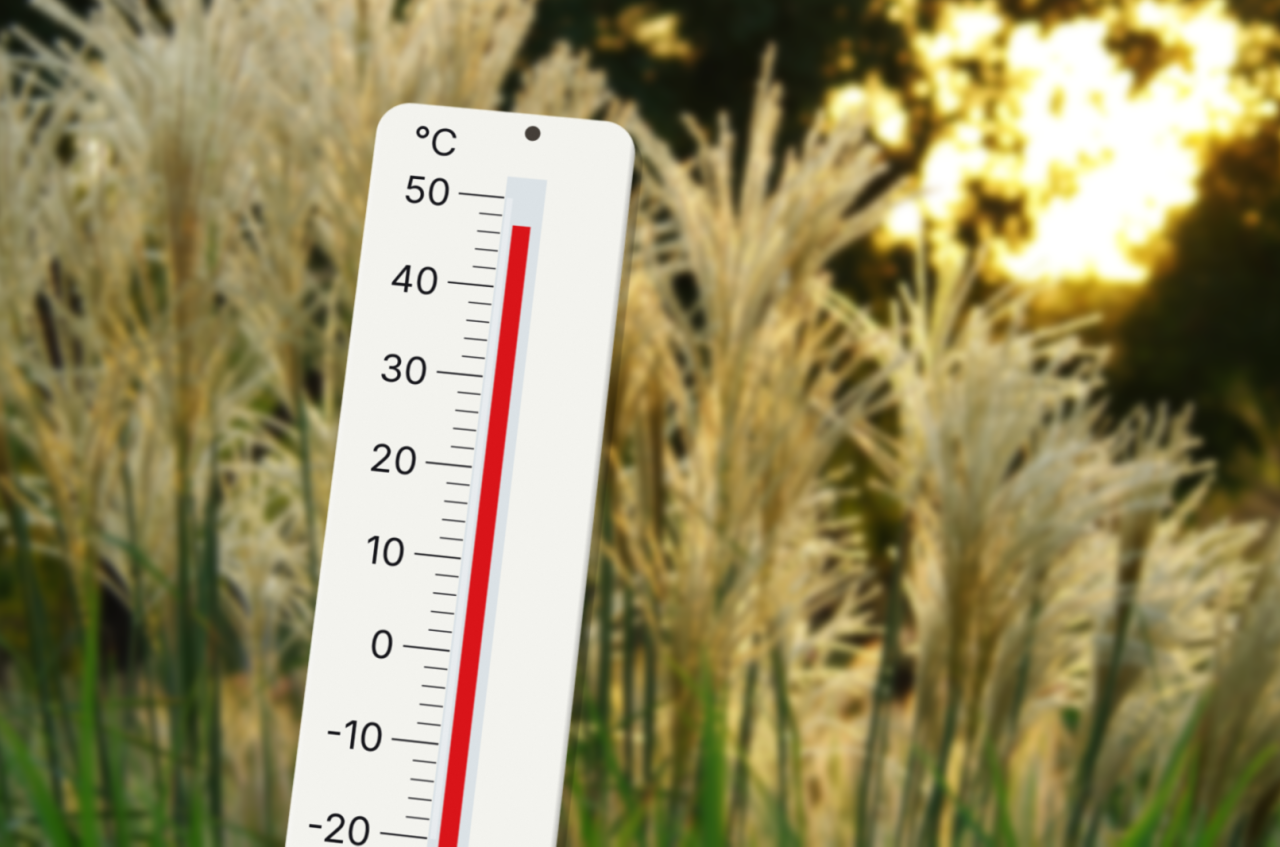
47 °C
